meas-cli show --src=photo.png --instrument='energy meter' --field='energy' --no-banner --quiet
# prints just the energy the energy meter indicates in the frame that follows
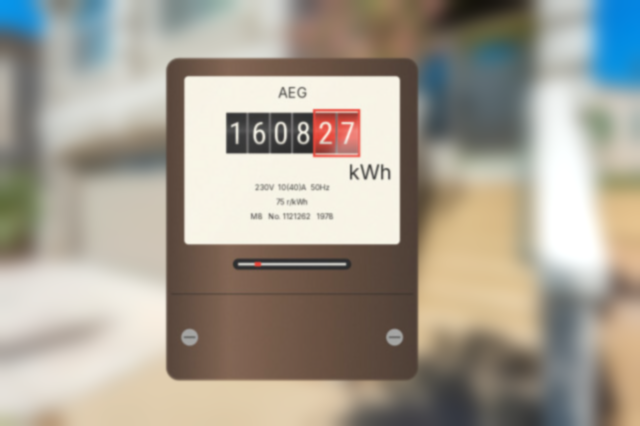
1608.27 kWh
